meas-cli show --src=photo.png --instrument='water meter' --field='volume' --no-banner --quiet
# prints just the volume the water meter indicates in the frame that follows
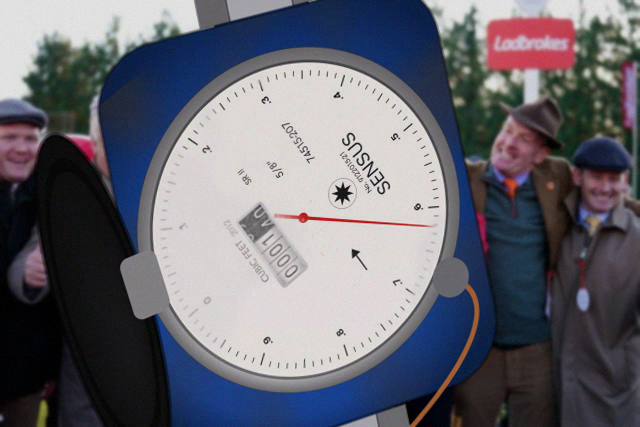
139.62 ft³
